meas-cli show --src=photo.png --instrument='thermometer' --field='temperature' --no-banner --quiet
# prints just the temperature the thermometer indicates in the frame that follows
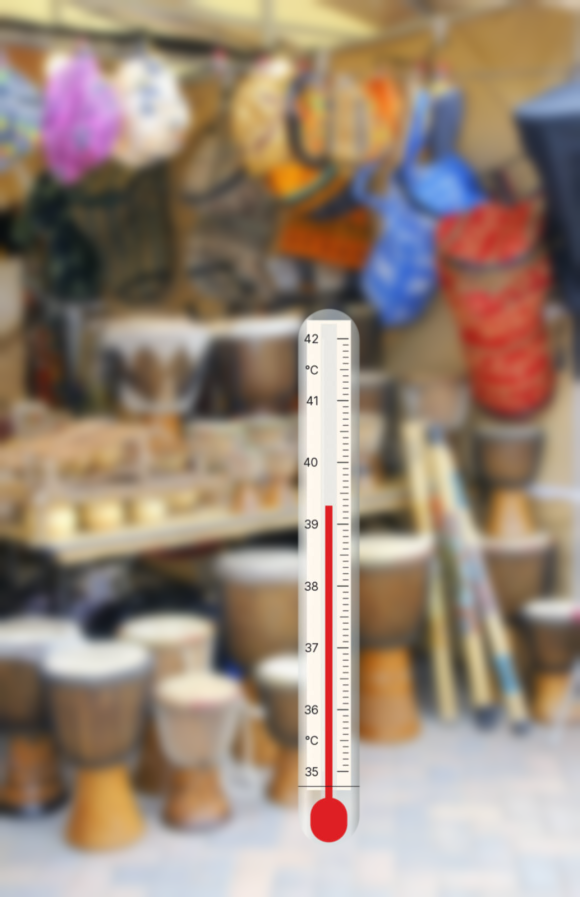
39.3 °C
